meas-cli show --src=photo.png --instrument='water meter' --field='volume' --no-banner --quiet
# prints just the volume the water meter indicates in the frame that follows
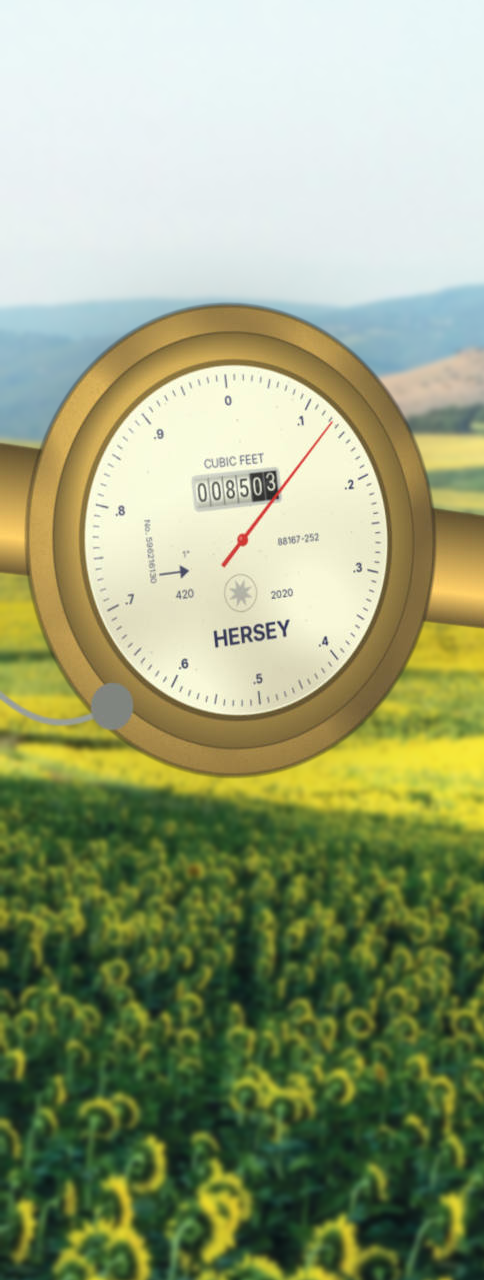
8503.13 ft³
